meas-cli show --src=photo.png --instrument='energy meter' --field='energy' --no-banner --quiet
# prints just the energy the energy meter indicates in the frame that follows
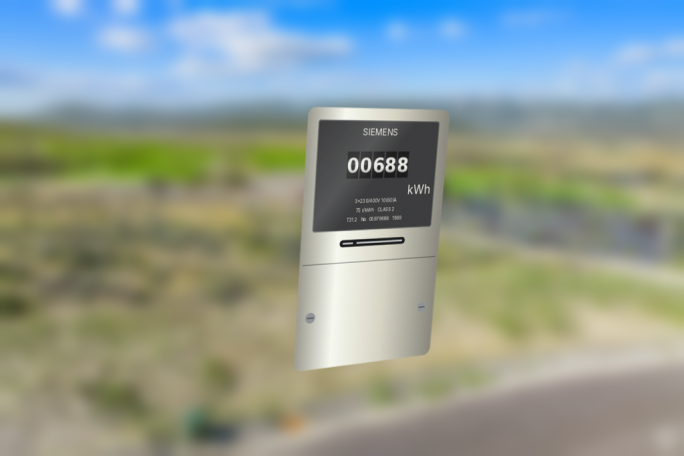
688 kWh
